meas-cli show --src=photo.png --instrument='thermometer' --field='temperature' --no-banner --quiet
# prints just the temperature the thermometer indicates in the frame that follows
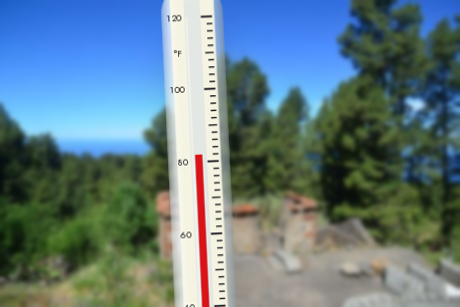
82 °F
